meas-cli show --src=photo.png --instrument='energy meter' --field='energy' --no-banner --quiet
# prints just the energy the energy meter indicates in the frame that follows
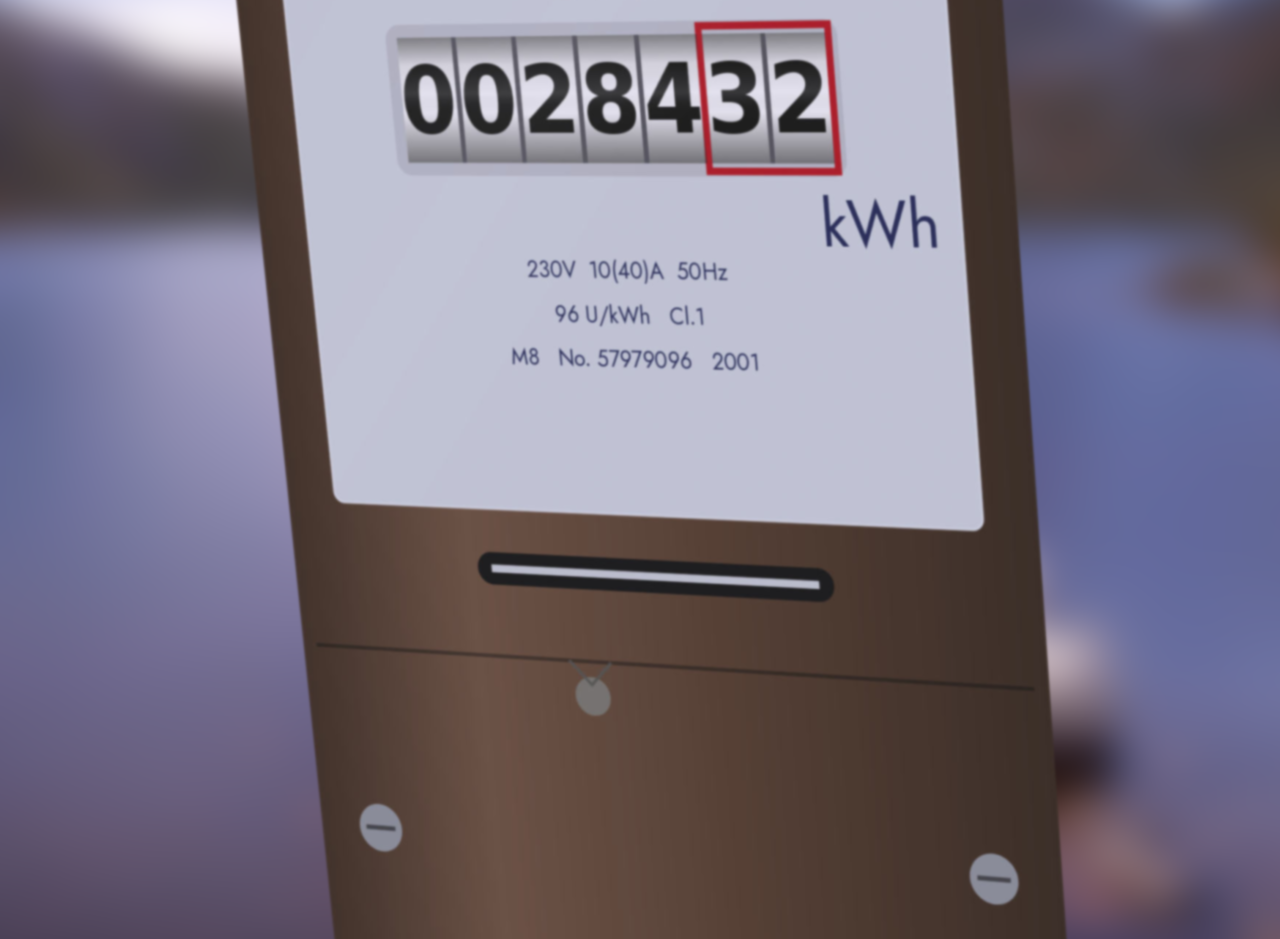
284.32 kWh
